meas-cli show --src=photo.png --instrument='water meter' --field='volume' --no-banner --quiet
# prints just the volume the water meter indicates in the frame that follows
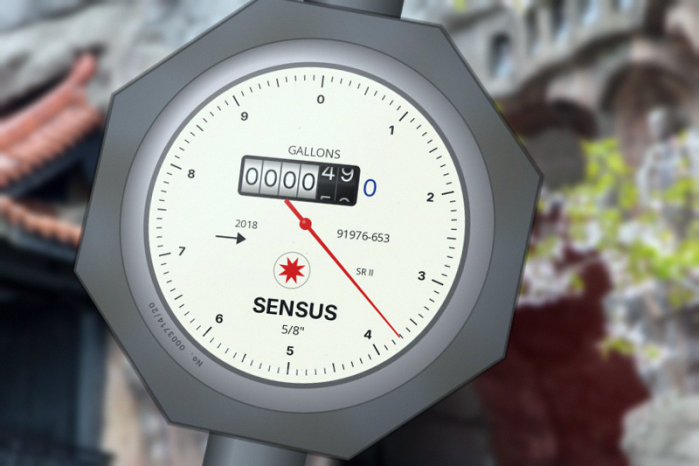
493.7 gal
